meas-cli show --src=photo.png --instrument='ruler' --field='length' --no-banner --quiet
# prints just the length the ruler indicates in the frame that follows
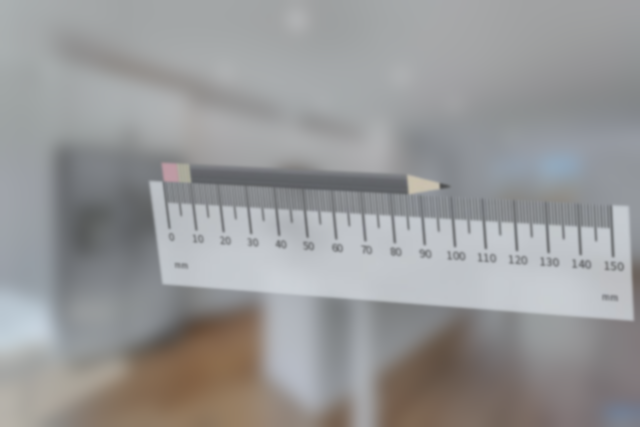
100 mm
